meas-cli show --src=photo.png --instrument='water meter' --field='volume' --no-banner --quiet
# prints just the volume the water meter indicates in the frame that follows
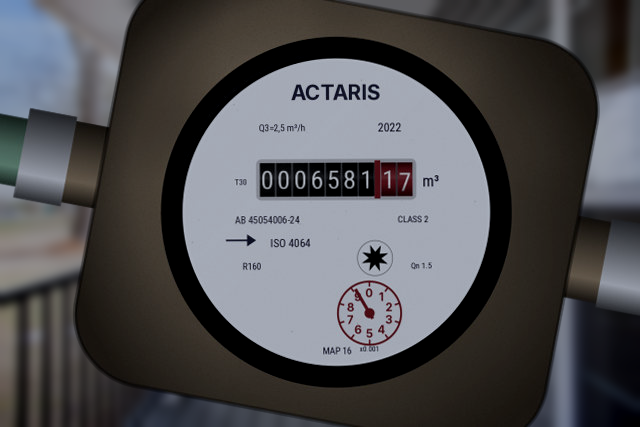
6581.169 m³
